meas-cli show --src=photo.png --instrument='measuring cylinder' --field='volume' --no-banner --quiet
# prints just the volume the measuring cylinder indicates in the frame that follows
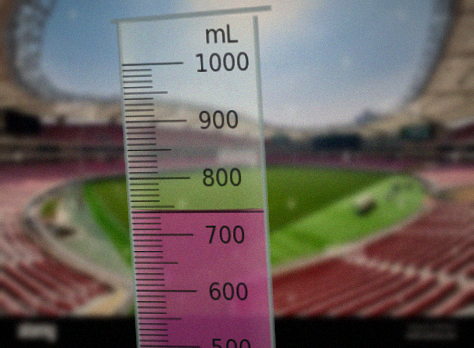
740 mL
